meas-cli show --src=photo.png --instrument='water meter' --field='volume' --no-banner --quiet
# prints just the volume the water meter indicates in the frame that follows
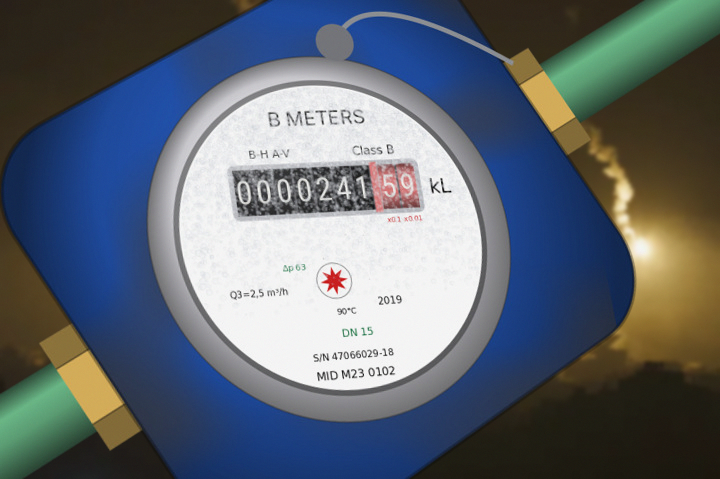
241.59 kL
